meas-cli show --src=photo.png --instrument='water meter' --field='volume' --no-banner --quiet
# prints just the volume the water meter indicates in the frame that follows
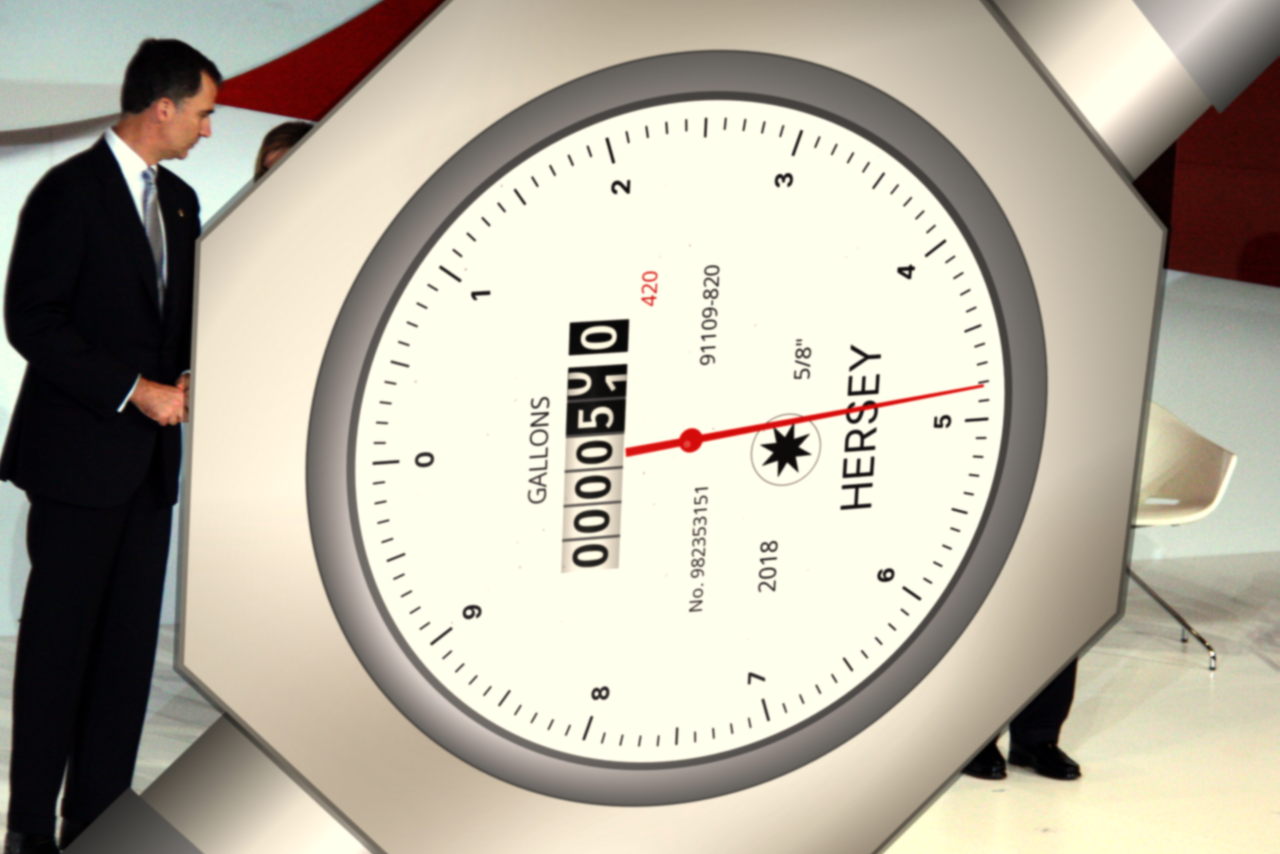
504.8 gal
